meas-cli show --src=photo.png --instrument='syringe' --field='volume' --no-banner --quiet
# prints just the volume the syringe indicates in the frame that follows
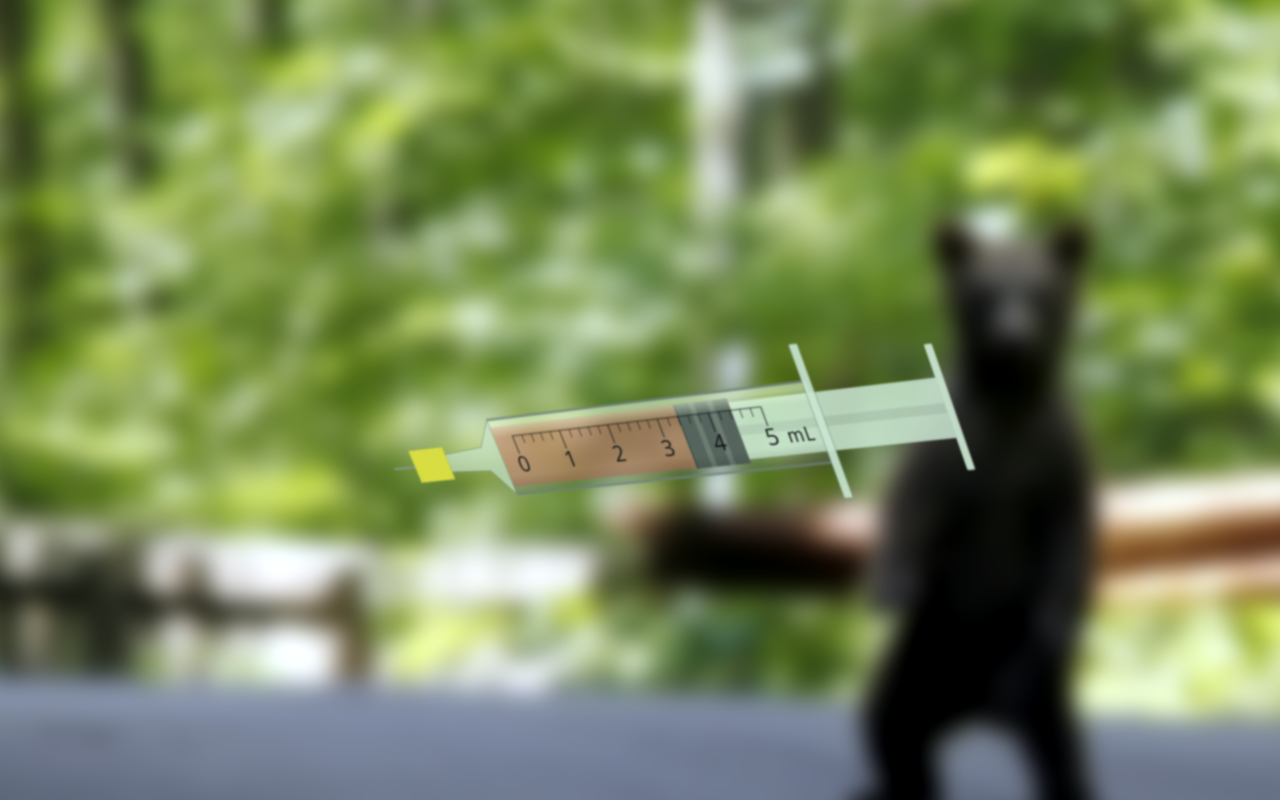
3.4 mL
